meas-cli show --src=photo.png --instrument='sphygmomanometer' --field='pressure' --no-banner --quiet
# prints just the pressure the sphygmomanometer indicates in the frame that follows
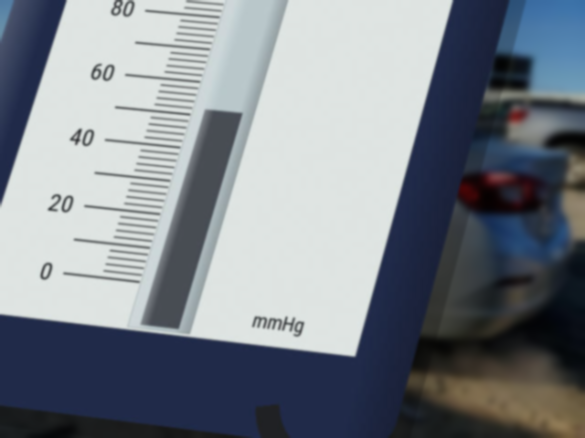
52 mmHg
